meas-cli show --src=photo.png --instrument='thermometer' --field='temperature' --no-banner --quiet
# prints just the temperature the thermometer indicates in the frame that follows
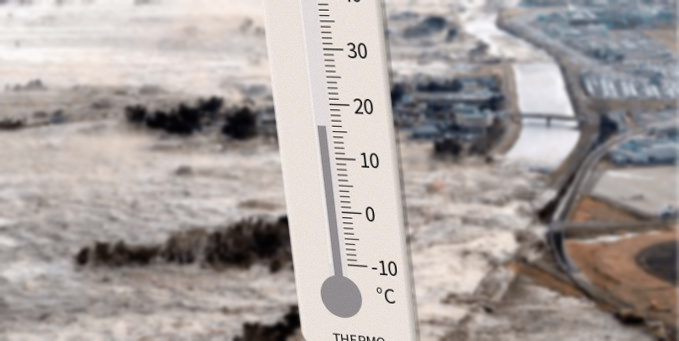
16 °C
